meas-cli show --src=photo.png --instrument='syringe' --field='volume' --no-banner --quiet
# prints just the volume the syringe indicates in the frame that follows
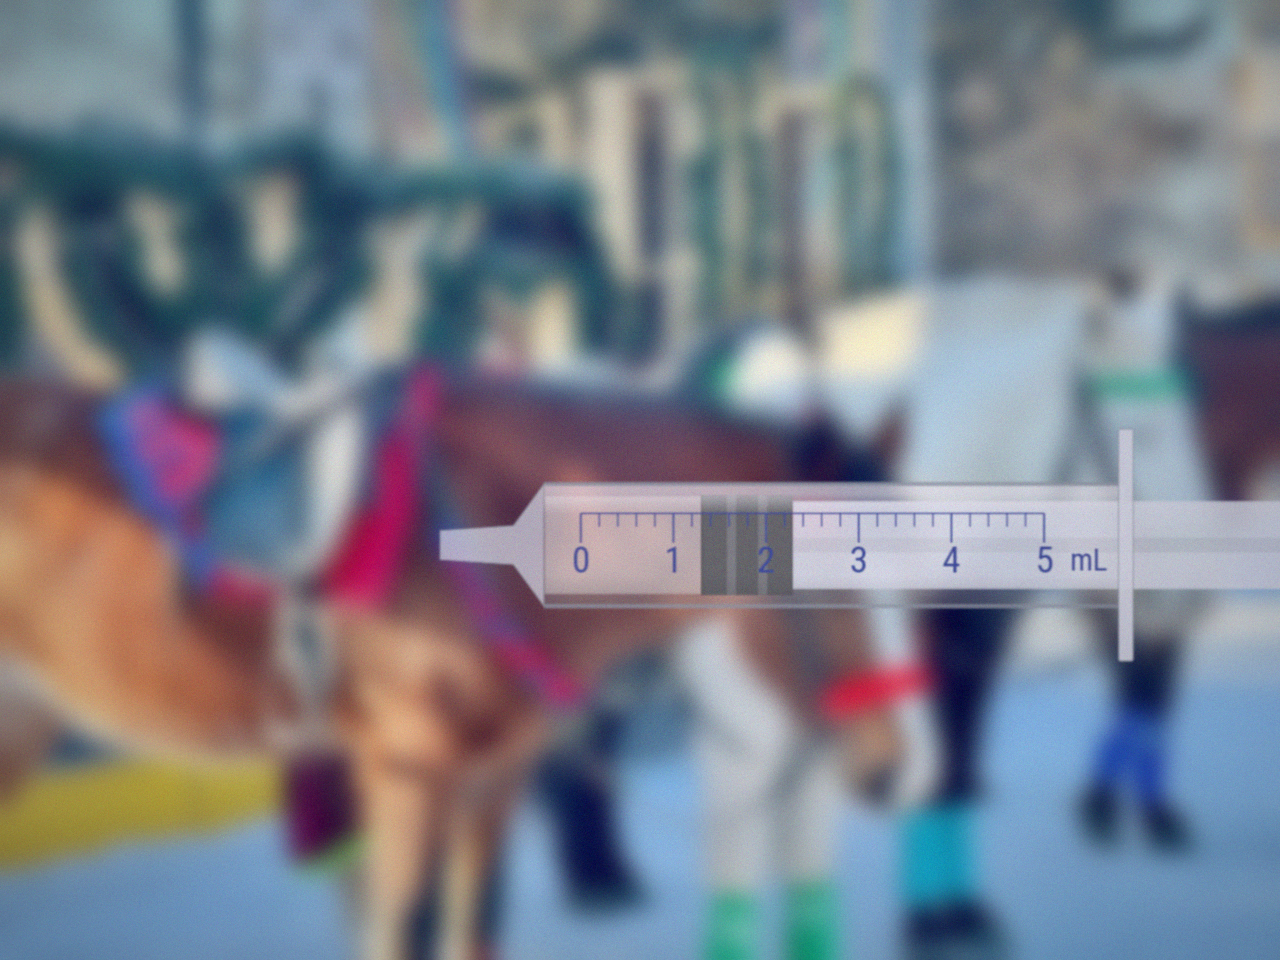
1.3 mL
